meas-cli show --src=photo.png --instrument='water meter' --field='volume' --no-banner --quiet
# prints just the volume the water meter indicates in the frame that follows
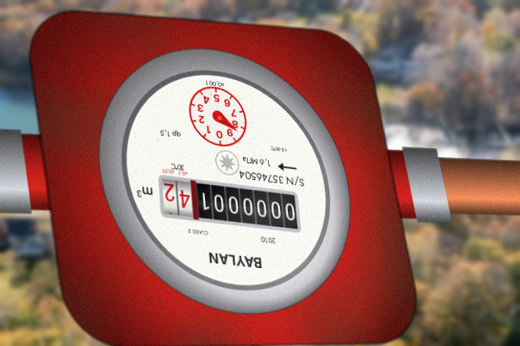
1.418 m³
